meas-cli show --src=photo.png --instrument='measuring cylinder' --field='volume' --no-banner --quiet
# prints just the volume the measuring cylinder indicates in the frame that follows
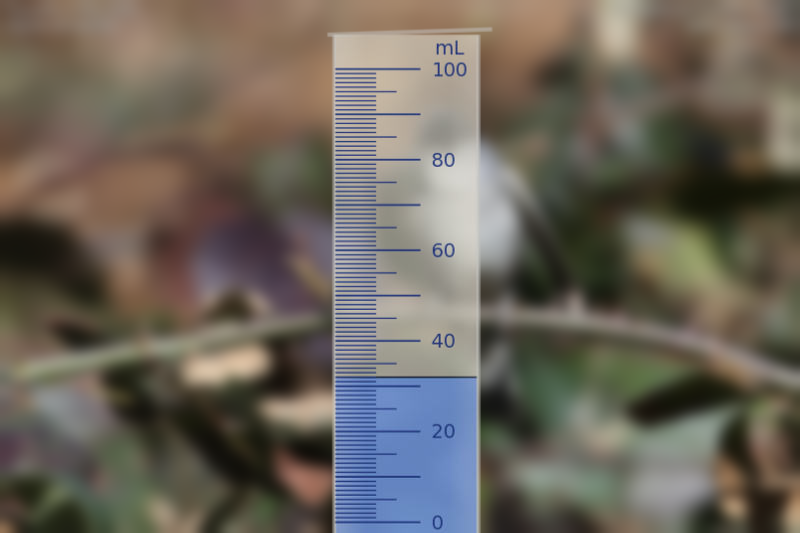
32 mL
